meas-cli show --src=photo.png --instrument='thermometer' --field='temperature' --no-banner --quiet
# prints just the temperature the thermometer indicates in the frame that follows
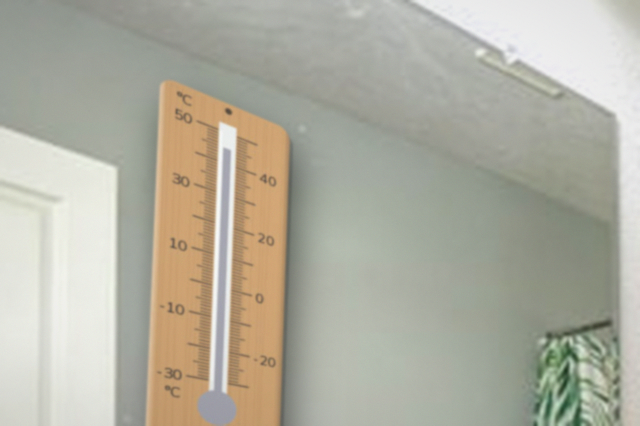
45 °C
